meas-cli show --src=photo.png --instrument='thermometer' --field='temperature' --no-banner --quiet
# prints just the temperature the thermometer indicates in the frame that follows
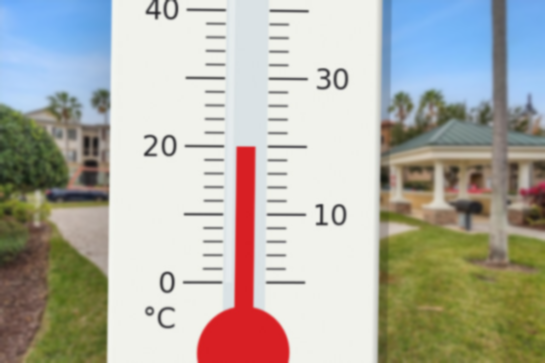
20 °C
